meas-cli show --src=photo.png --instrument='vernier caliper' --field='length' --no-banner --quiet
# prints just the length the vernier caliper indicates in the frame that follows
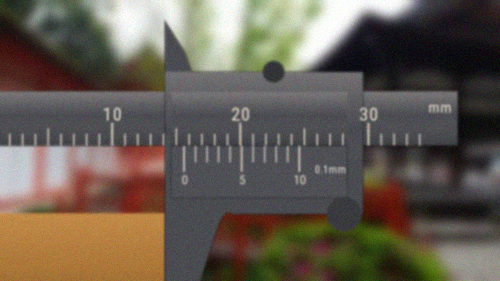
15.6 mm
